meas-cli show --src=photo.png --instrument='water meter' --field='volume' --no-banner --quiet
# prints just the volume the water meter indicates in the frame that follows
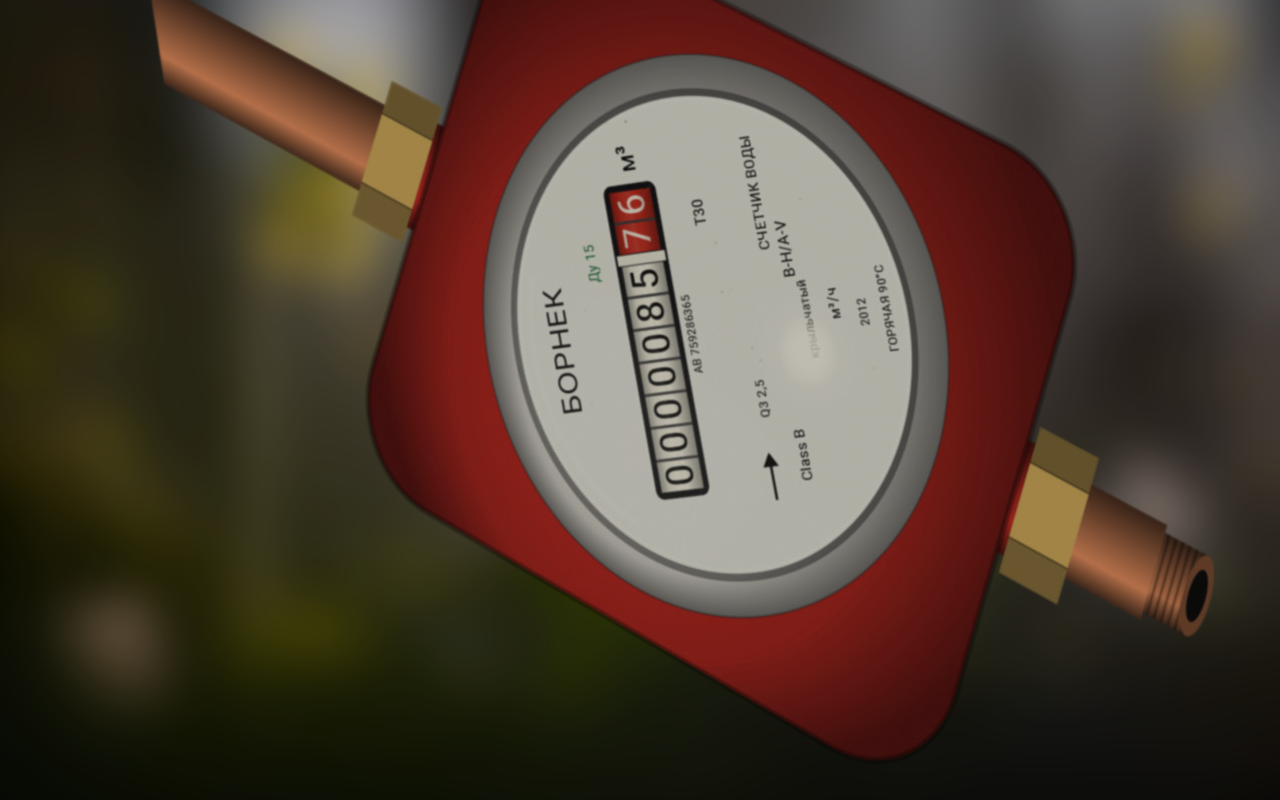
85.76 m³
